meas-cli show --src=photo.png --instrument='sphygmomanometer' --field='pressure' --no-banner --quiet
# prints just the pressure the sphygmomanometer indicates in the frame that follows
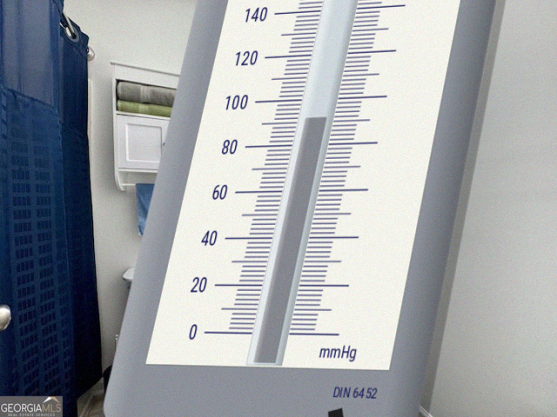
92 mmHg
